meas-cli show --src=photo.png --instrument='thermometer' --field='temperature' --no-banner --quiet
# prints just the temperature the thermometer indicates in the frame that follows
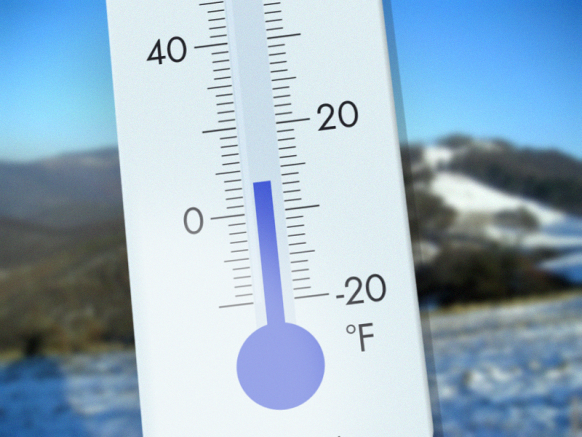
7 °F
